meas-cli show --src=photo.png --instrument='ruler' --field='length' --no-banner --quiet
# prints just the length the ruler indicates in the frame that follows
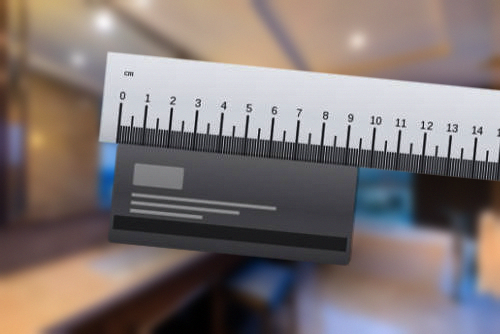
9.5 cm
